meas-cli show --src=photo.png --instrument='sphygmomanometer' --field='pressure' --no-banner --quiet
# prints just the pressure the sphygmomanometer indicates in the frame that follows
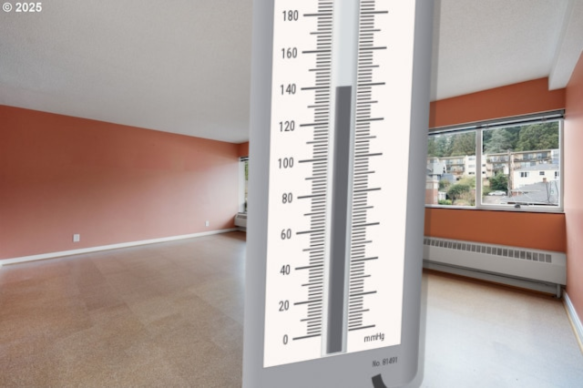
140 mmHg
